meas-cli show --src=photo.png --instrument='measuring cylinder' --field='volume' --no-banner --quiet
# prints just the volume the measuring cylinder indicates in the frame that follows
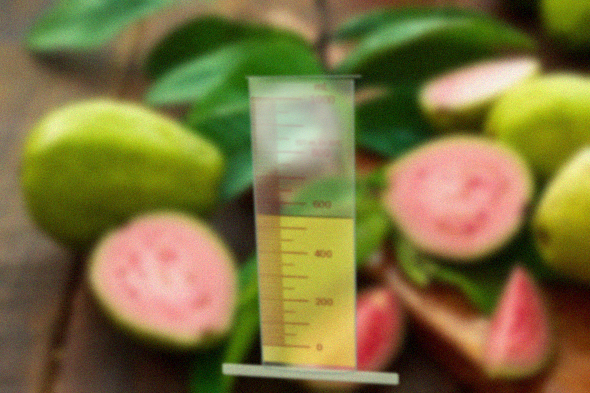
550 mL
